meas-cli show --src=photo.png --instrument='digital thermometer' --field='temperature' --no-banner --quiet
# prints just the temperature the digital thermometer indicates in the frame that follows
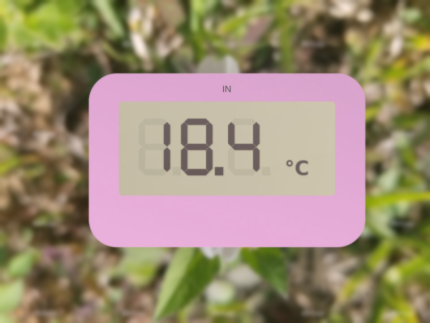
18.4 °C
